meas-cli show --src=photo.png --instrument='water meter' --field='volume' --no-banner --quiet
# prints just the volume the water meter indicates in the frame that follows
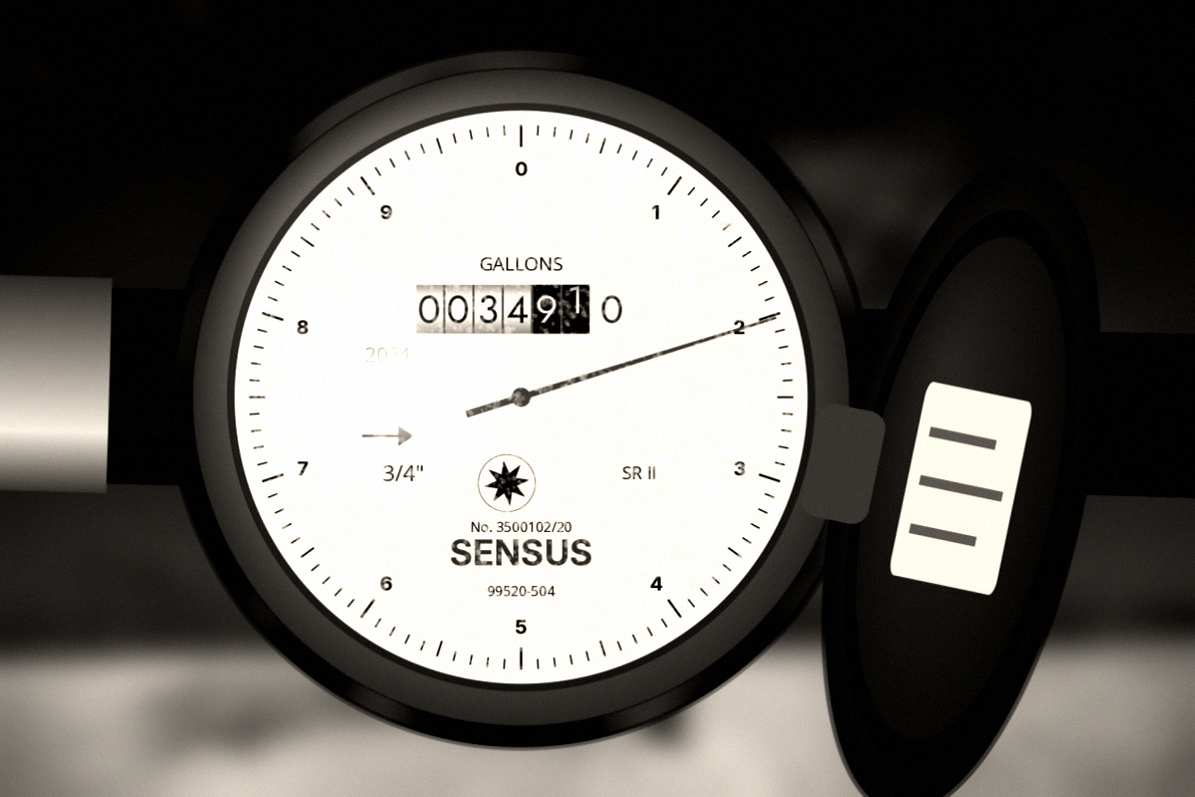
34912.0 gal
